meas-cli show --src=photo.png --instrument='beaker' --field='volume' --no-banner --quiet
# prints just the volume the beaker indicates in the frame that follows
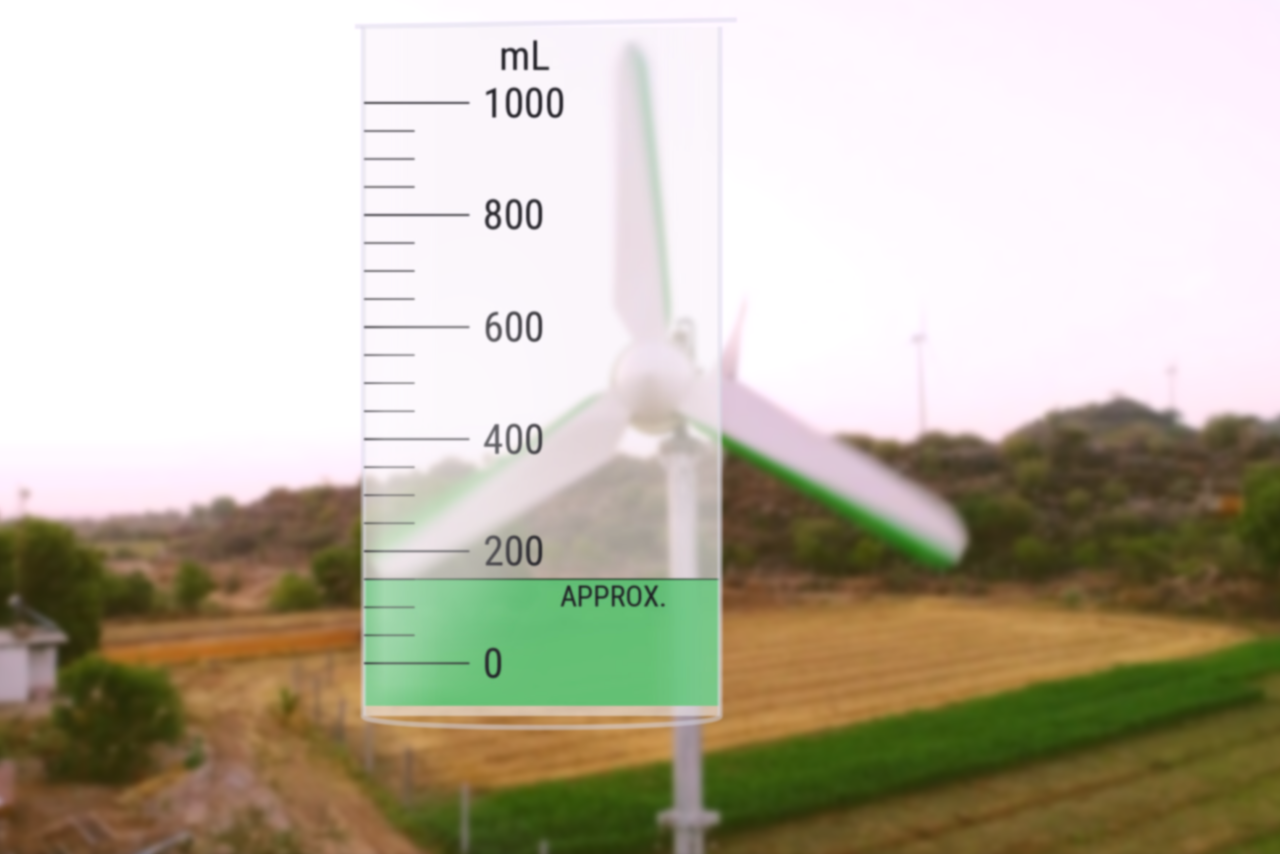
150 mL
